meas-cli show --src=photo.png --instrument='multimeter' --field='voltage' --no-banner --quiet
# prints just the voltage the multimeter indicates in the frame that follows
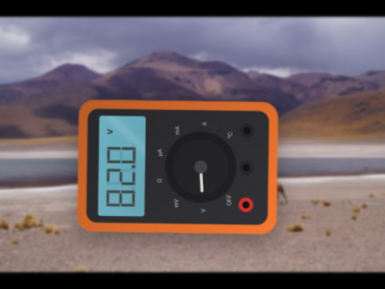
82.0 V
